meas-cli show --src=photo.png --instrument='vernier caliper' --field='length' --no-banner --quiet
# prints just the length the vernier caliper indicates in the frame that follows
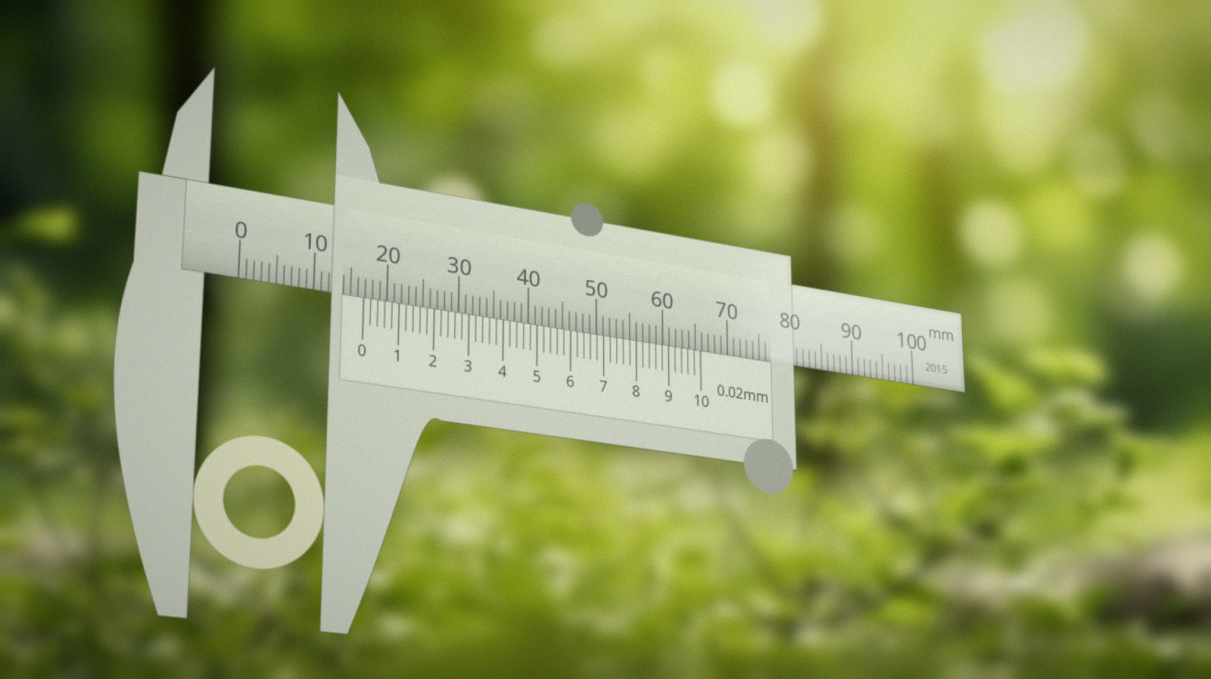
16.8 mm
